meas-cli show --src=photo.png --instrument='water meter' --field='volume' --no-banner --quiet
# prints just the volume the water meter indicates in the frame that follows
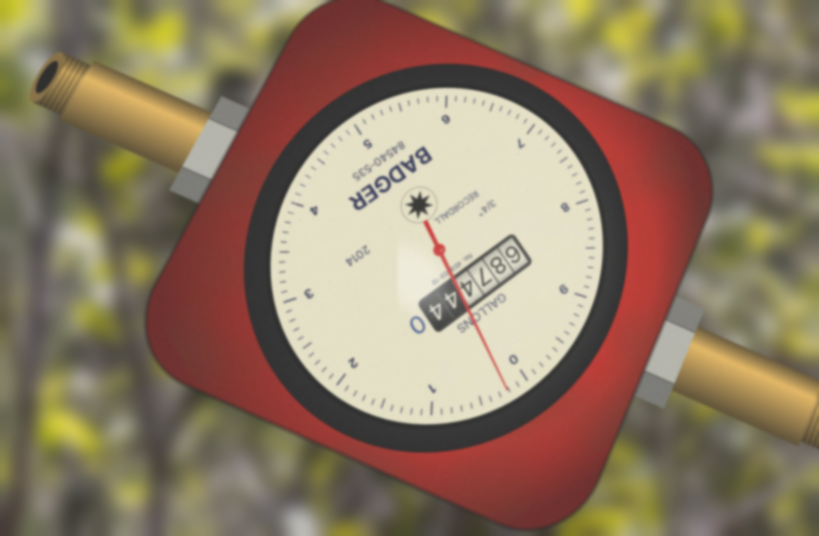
6874440.2 gal
